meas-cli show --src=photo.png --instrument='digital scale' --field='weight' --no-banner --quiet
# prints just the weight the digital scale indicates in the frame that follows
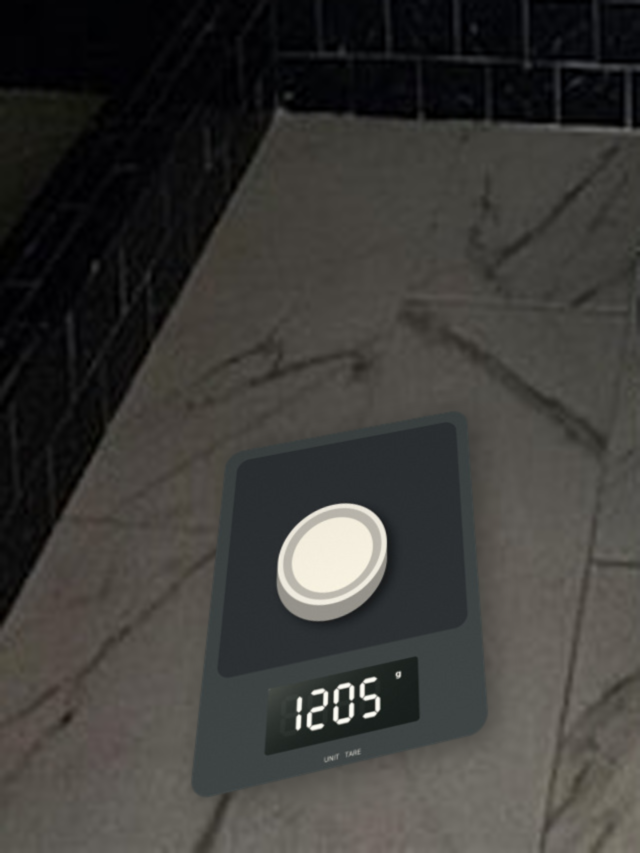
1205 g
